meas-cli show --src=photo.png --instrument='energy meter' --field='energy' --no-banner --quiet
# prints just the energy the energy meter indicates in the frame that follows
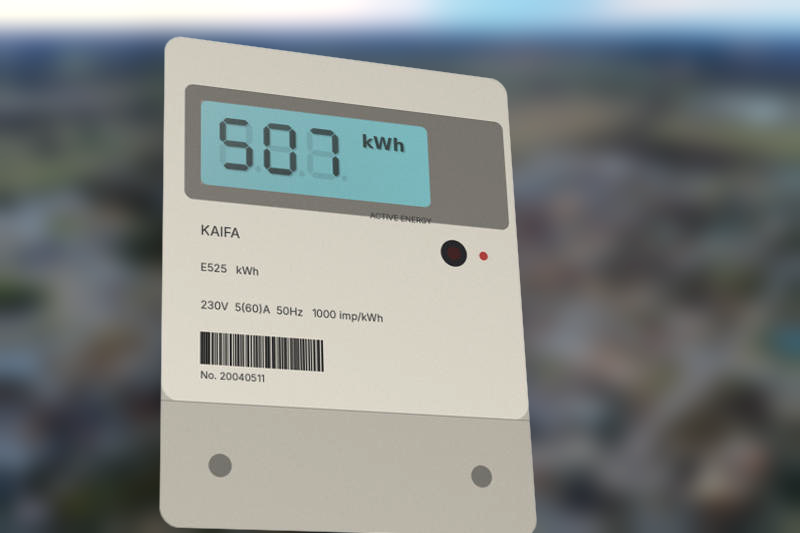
507 kWh
